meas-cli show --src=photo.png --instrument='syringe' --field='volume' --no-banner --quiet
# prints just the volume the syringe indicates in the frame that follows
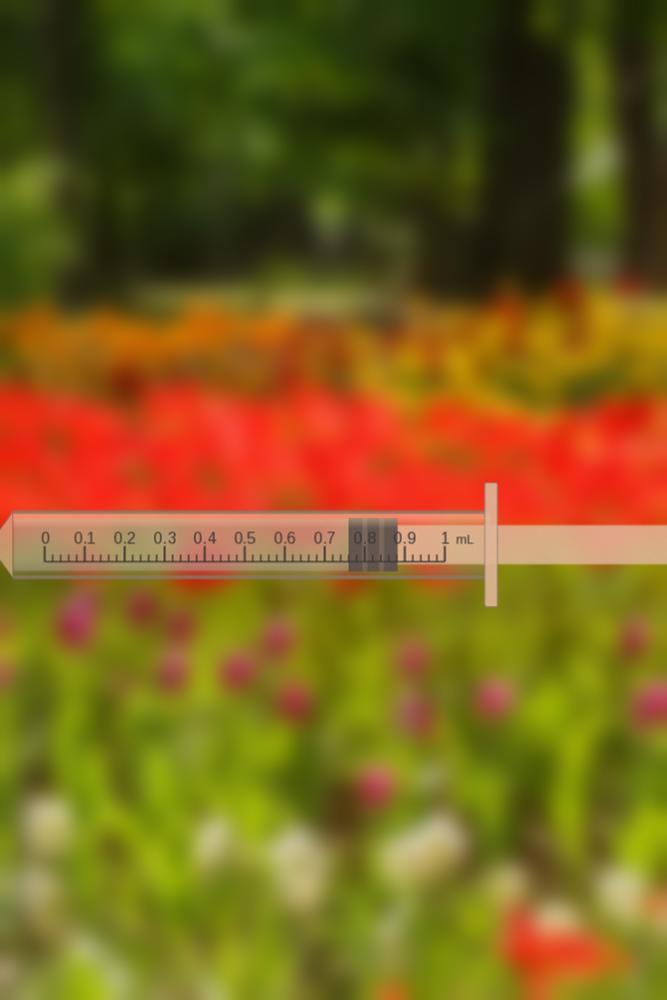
0.76 mL
